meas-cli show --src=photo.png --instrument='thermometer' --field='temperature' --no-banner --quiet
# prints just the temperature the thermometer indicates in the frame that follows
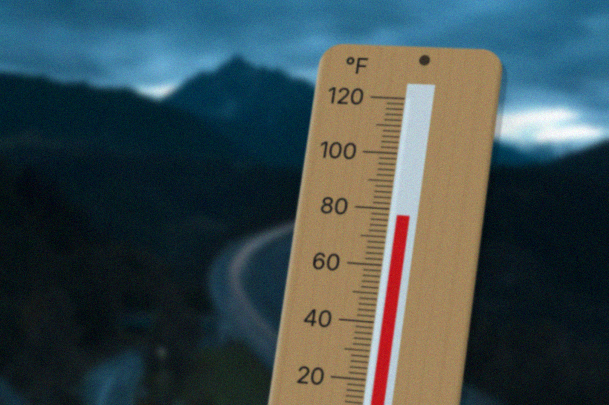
78 °F
